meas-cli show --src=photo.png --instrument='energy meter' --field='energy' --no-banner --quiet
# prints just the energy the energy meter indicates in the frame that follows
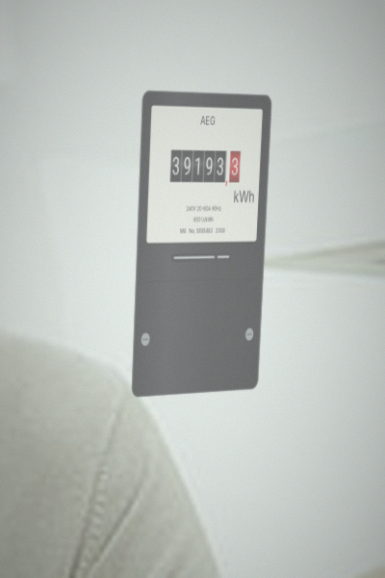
39193.3 kWh
